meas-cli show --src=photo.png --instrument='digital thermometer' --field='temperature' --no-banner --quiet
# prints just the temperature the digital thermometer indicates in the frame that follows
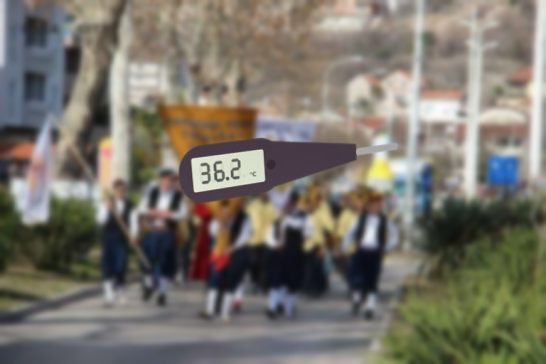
36.2 °C
